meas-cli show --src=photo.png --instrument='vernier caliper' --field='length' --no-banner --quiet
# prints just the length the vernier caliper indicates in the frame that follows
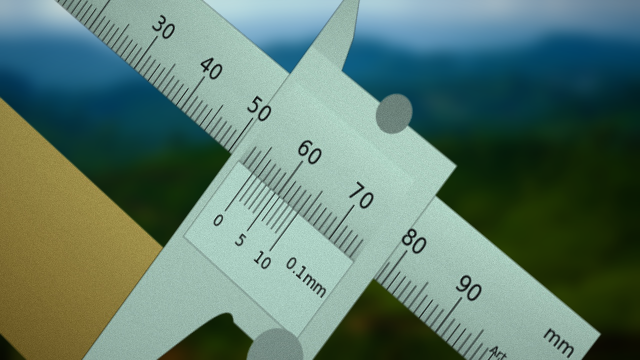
55.0 mm
